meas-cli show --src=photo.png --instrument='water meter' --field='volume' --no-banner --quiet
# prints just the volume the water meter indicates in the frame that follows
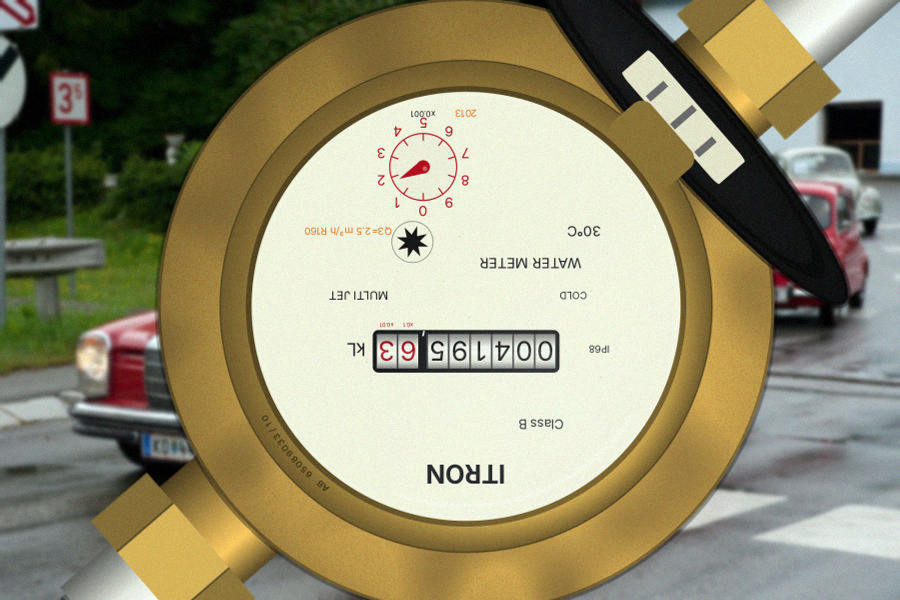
4195.631 kL
